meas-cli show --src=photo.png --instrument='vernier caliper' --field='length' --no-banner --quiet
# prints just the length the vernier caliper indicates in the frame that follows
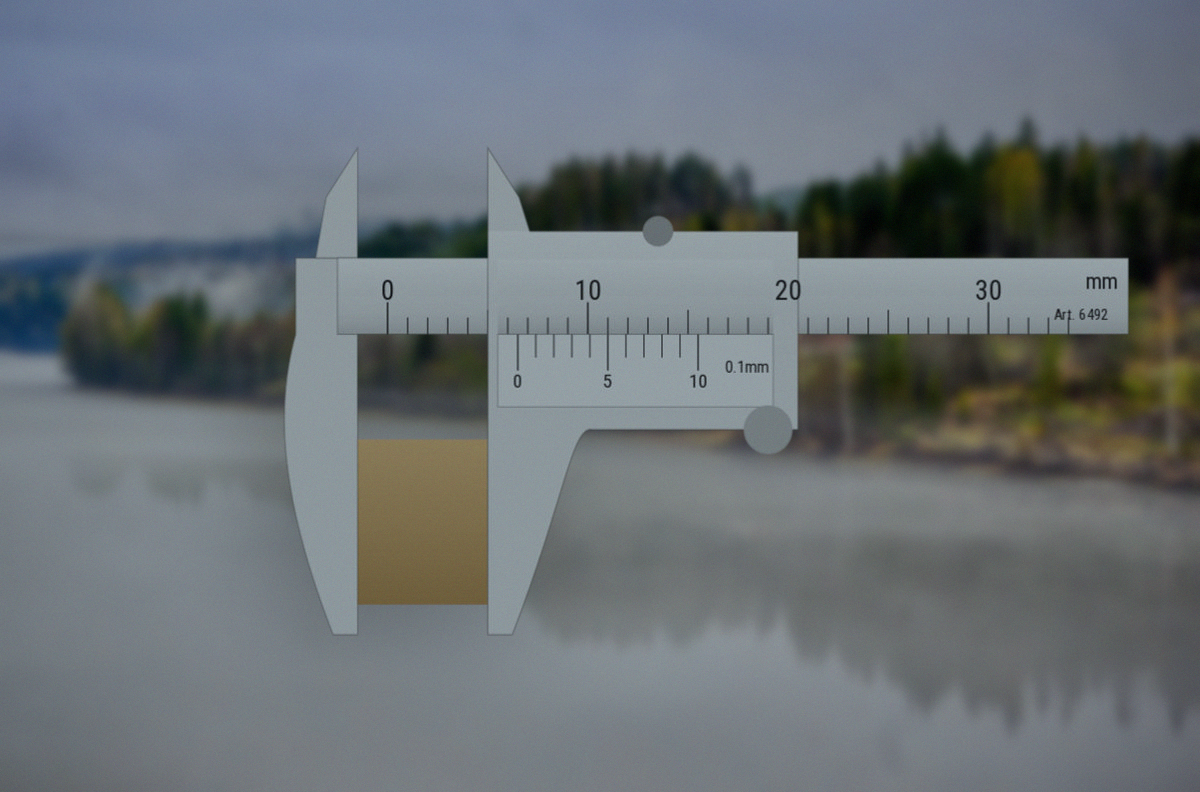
6.5 mm
